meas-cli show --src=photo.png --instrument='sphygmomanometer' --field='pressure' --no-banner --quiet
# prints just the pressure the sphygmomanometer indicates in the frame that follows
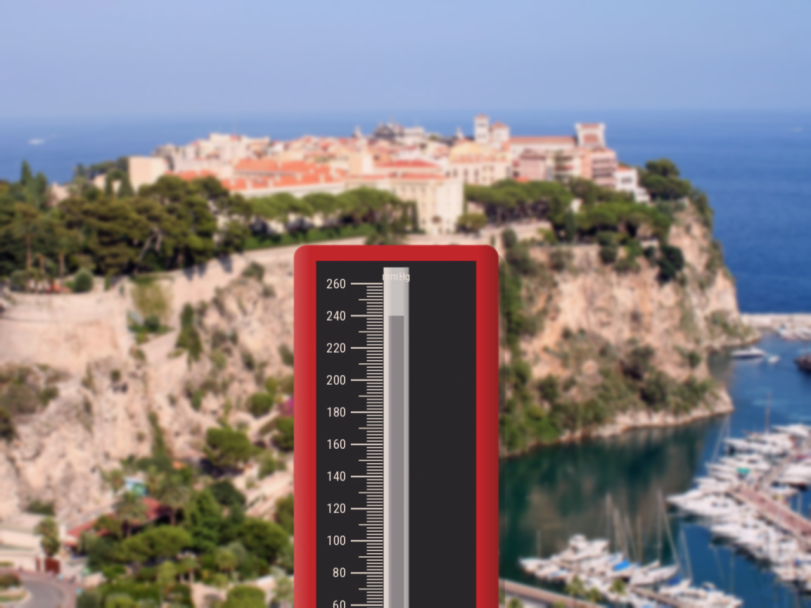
240 mmHg
